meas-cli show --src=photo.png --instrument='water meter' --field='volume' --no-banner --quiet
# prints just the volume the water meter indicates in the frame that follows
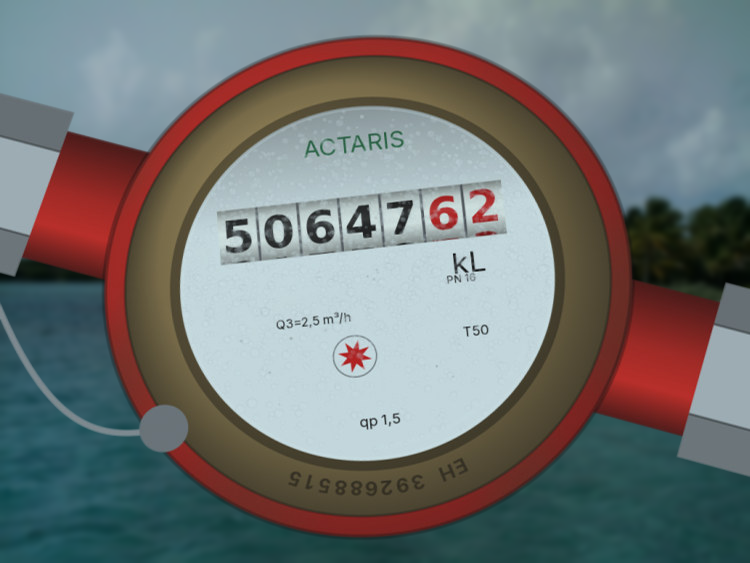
50647.62 kL
